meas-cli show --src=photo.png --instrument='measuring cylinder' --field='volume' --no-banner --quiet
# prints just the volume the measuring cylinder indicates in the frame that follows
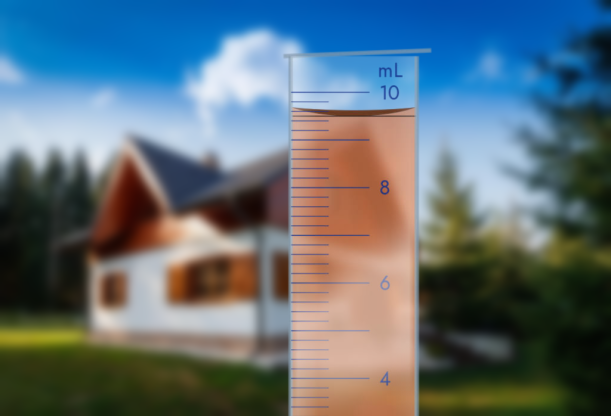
9.5 mL
